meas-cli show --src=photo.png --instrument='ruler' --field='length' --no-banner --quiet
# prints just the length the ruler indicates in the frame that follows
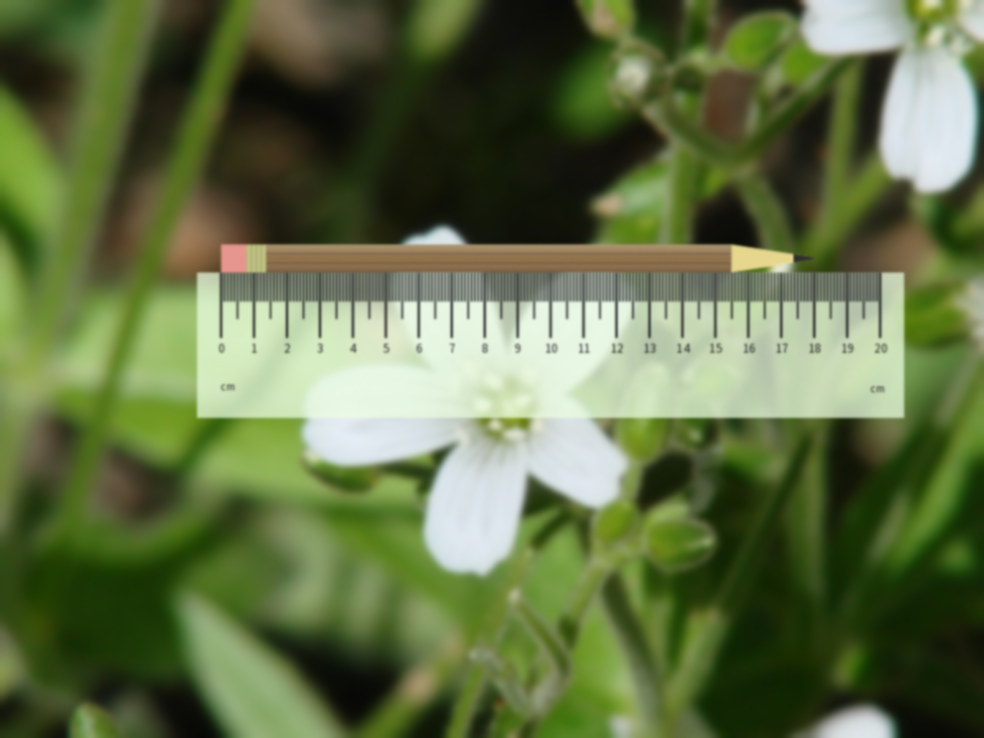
18 cm
